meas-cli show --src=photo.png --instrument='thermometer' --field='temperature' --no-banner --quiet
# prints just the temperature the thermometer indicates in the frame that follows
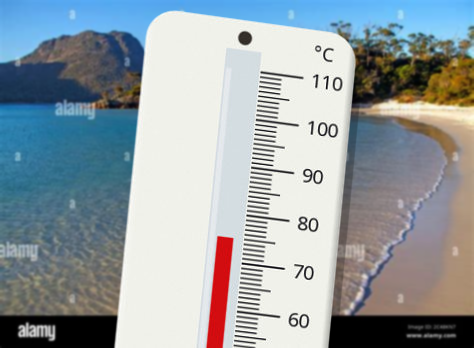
75 °C
